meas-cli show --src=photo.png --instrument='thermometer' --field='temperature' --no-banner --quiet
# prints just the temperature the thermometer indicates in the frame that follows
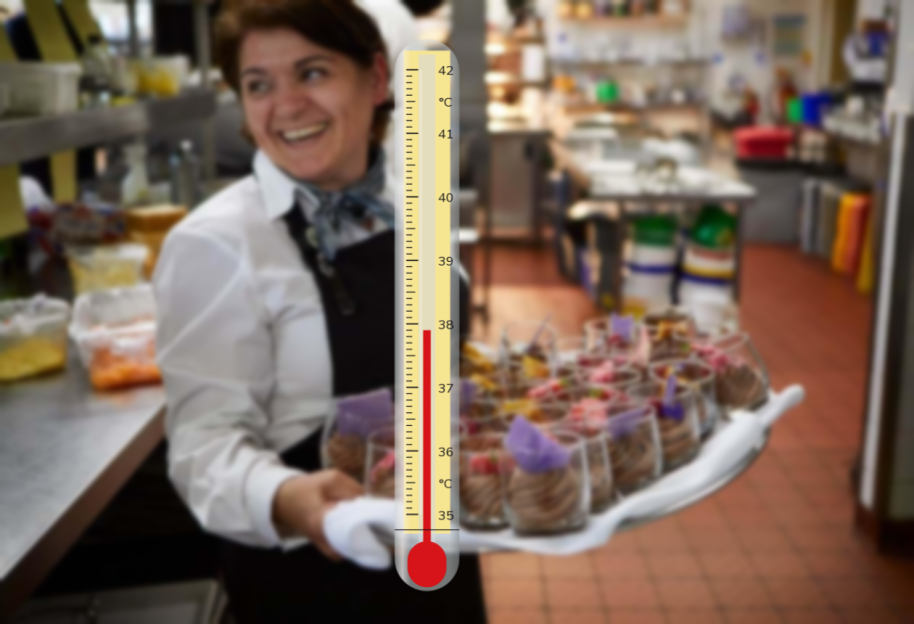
37.9 °C
